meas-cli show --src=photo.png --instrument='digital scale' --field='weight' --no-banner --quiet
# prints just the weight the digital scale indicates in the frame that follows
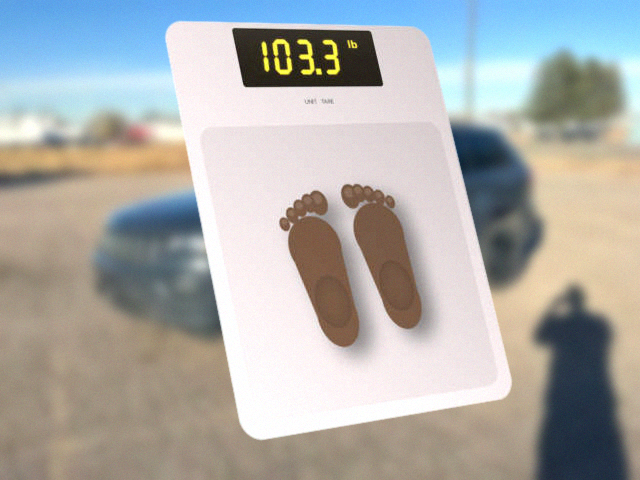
103.3 lb
